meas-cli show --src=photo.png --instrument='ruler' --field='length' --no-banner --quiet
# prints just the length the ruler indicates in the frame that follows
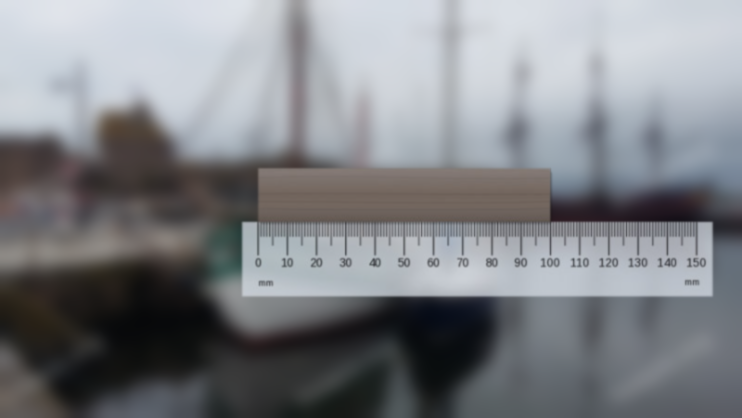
100 mm
